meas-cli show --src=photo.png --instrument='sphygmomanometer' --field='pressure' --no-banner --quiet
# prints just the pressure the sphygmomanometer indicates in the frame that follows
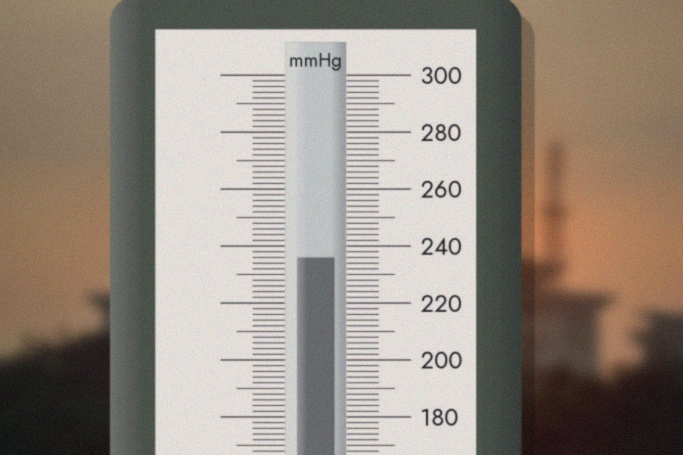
236 mmHg
